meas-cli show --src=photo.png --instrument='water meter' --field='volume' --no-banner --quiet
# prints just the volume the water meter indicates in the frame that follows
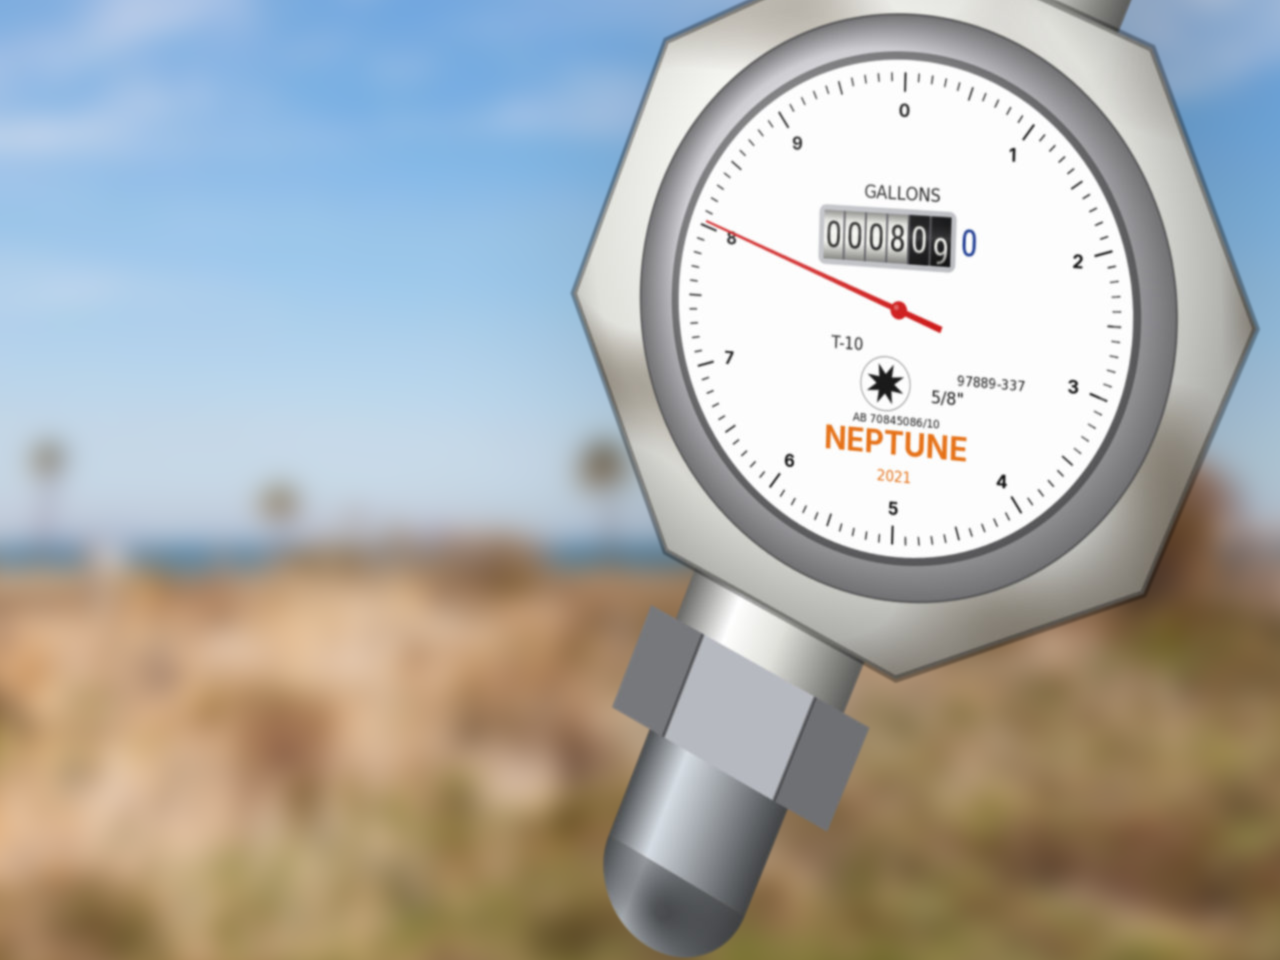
8088.0 gal
